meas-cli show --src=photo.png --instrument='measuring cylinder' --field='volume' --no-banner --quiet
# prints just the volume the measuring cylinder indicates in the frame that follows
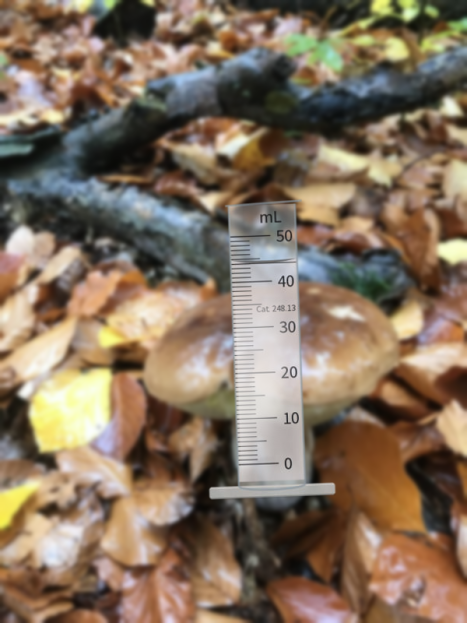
44 mL
